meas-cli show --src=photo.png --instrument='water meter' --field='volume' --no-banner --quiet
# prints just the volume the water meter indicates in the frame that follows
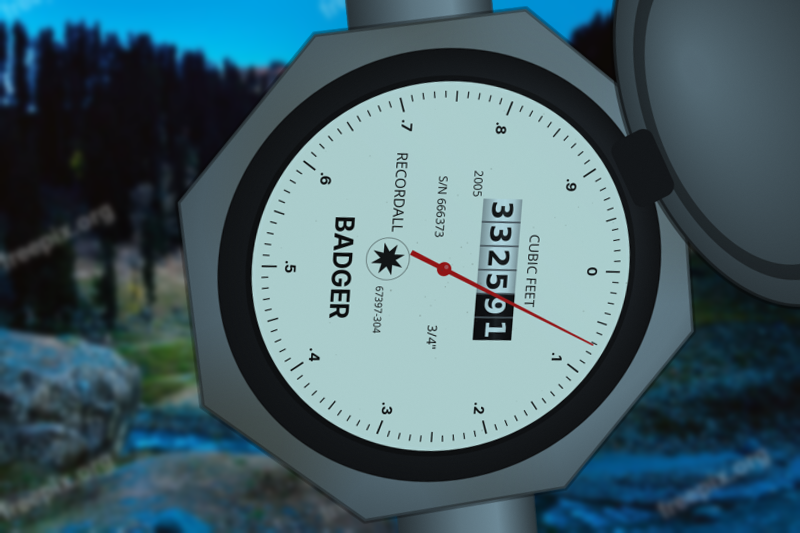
332591.07 ft³
